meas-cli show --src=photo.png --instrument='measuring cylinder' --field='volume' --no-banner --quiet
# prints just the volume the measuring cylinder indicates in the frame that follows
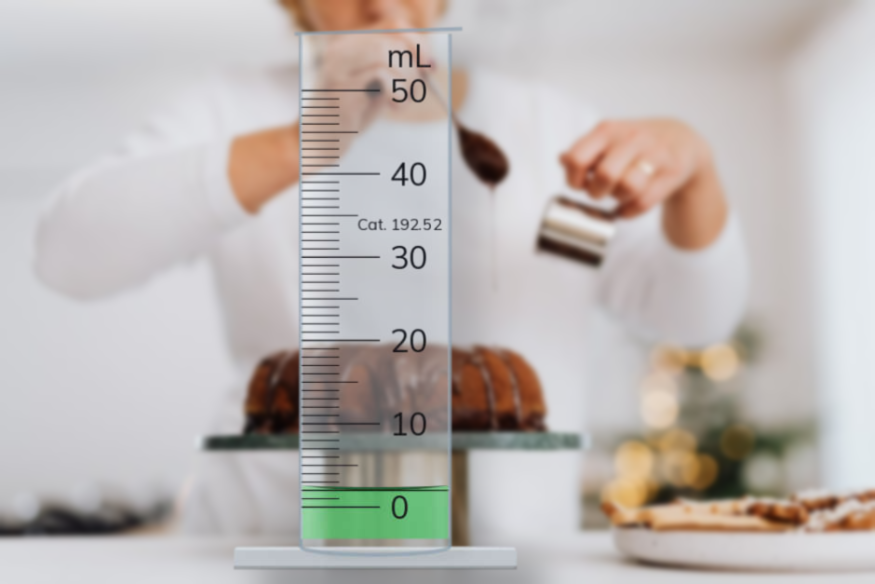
2 mL
